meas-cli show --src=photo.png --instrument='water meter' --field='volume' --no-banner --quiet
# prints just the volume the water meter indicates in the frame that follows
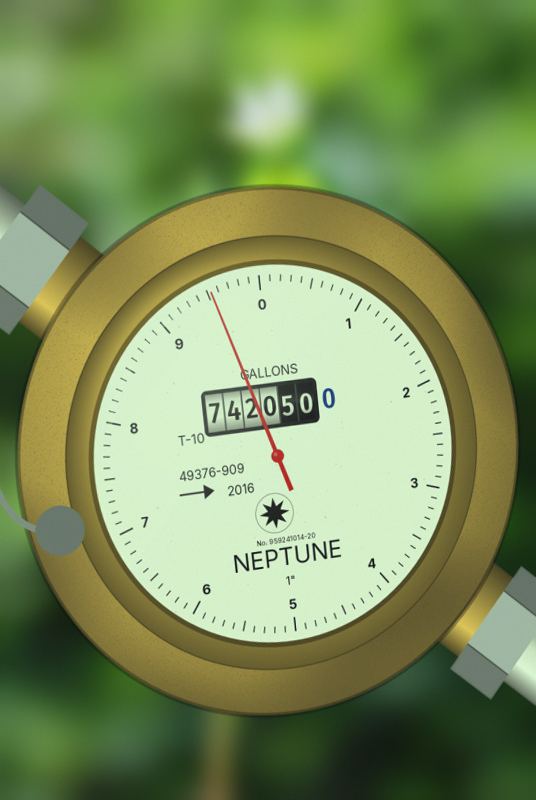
7420499.5 gal
